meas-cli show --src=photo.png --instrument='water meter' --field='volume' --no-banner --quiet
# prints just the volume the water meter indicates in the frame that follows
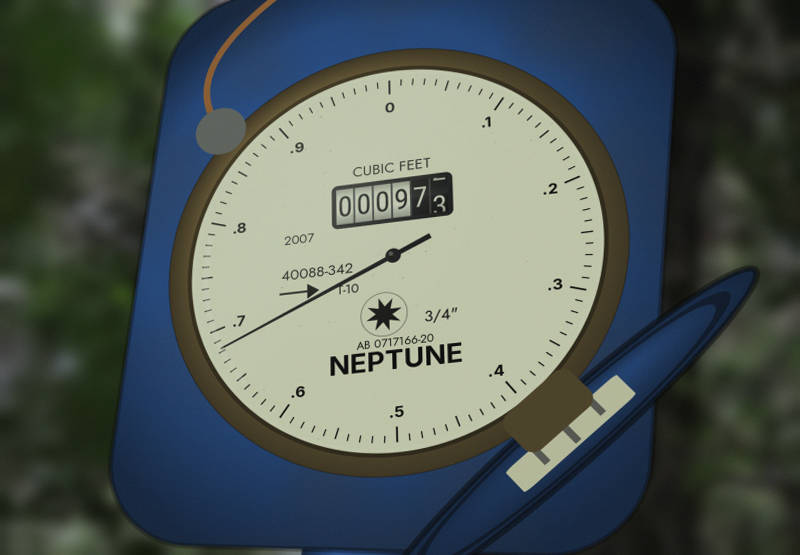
972.68 ft³
